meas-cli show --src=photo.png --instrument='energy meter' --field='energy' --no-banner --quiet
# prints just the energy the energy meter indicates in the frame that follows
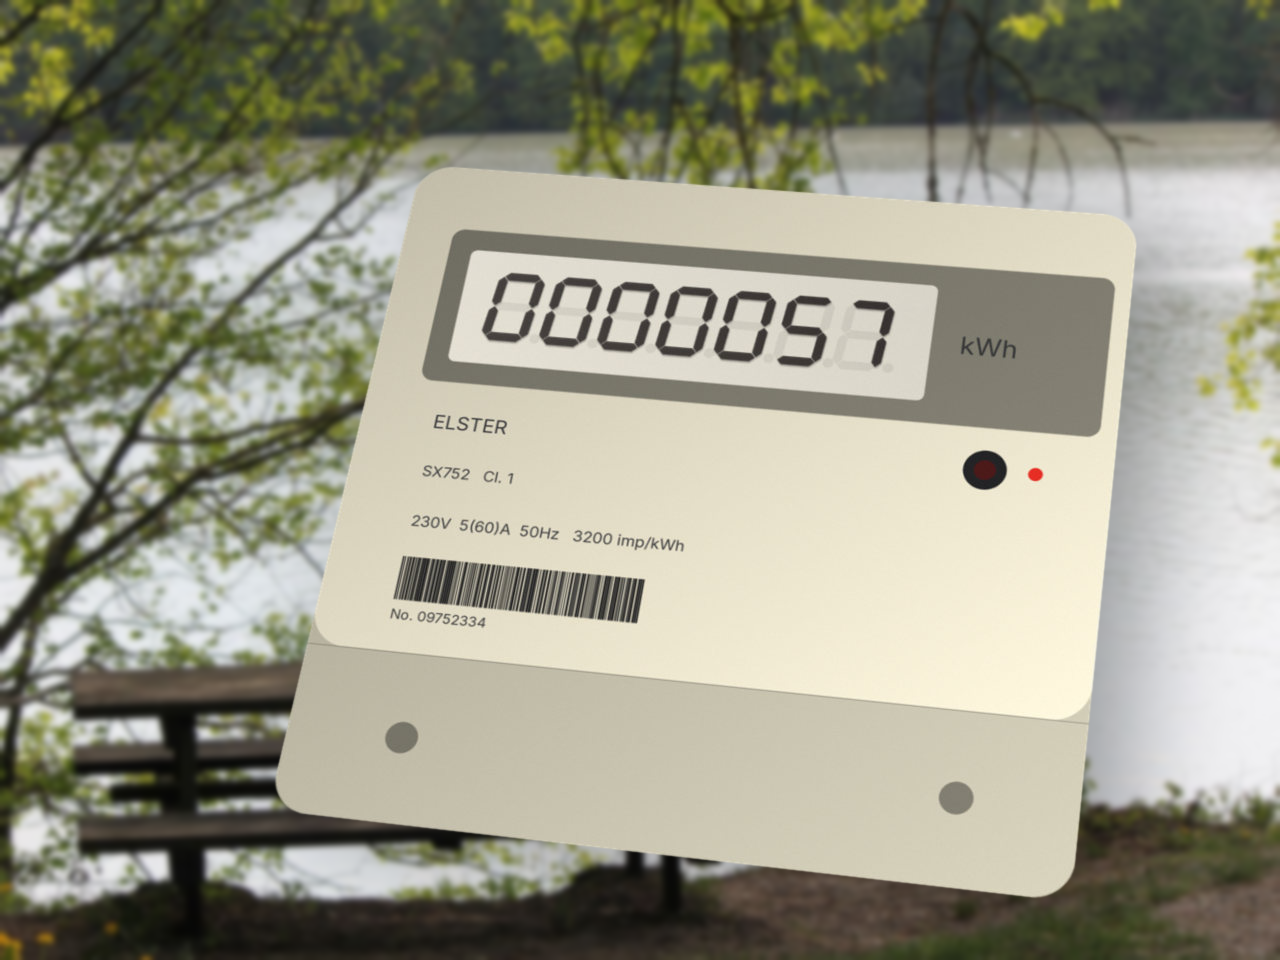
57 kWh
